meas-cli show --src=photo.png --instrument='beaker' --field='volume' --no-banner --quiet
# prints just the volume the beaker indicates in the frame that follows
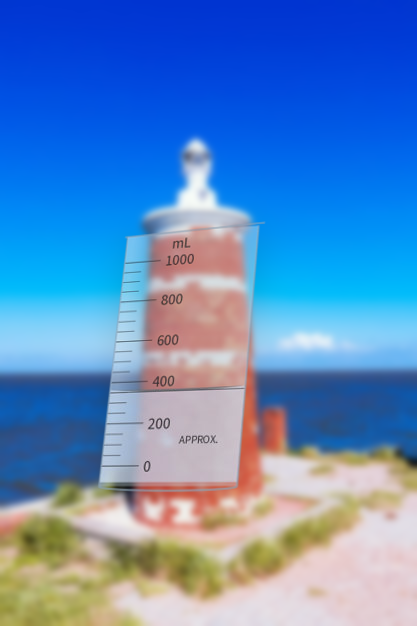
350 mL
